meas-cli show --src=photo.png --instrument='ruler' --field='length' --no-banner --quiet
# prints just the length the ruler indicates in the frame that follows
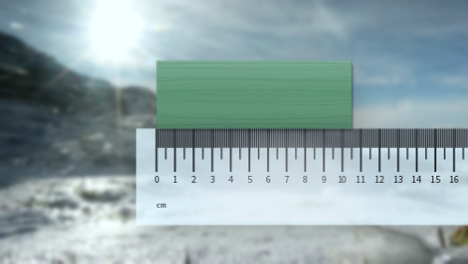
10.5 cm
